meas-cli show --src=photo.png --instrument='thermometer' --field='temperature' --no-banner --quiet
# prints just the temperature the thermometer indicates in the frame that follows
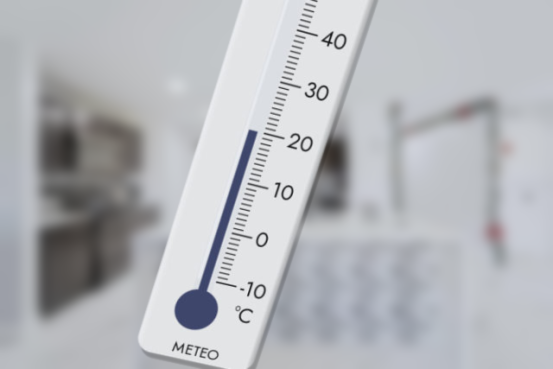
20 °C
